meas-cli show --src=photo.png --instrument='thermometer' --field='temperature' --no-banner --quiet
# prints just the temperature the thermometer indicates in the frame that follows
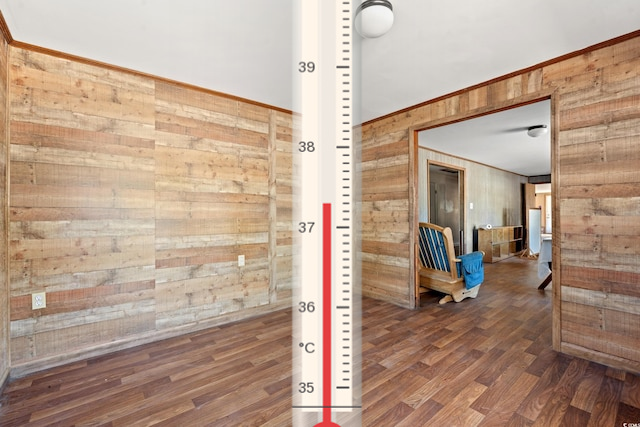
37.3 °C
